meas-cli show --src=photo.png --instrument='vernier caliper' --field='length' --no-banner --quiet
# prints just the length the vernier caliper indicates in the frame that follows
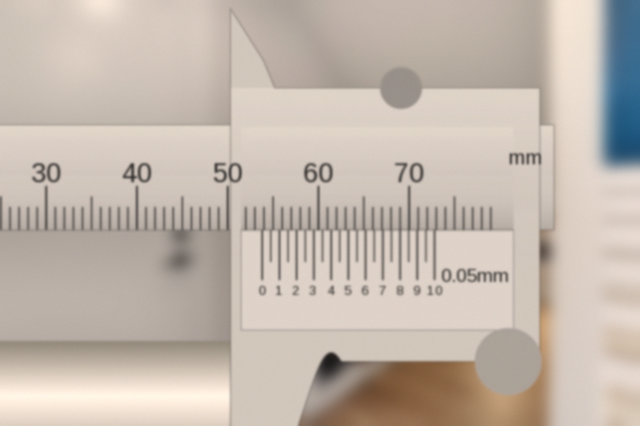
53.8 mm
